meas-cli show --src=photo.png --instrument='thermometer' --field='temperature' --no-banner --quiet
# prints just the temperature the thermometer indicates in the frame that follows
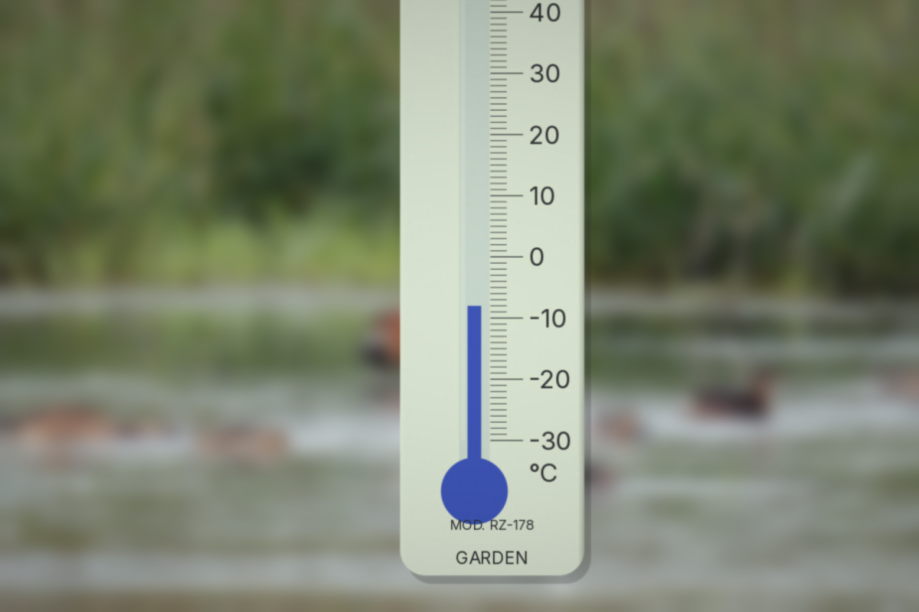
-8 °C
